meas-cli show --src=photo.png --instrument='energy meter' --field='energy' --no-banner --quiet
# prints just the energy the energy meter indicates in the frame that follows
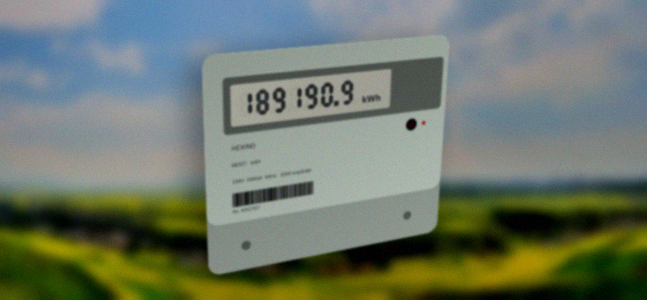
189190.9 kWh
